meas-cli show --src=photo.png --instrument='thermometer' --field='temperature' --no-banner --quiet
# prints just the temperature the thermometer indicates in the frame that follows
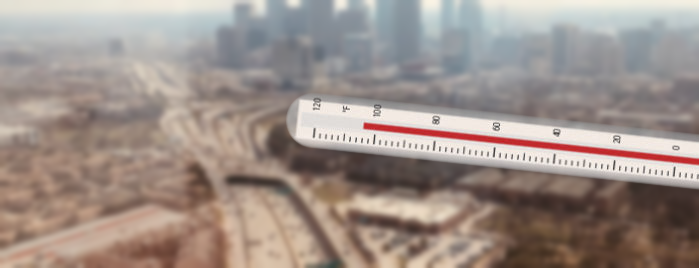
104 °F
